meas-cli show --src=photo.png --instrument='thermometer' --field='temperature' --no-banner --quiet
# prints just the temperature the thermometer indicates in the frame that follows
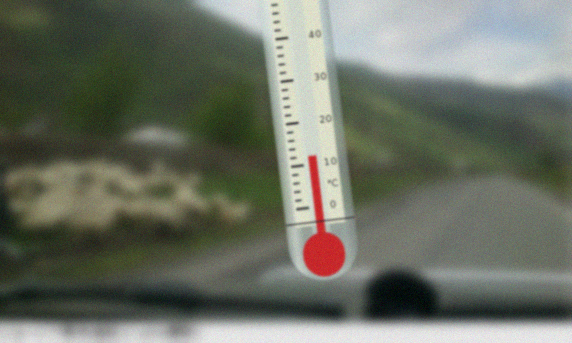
12 °C
